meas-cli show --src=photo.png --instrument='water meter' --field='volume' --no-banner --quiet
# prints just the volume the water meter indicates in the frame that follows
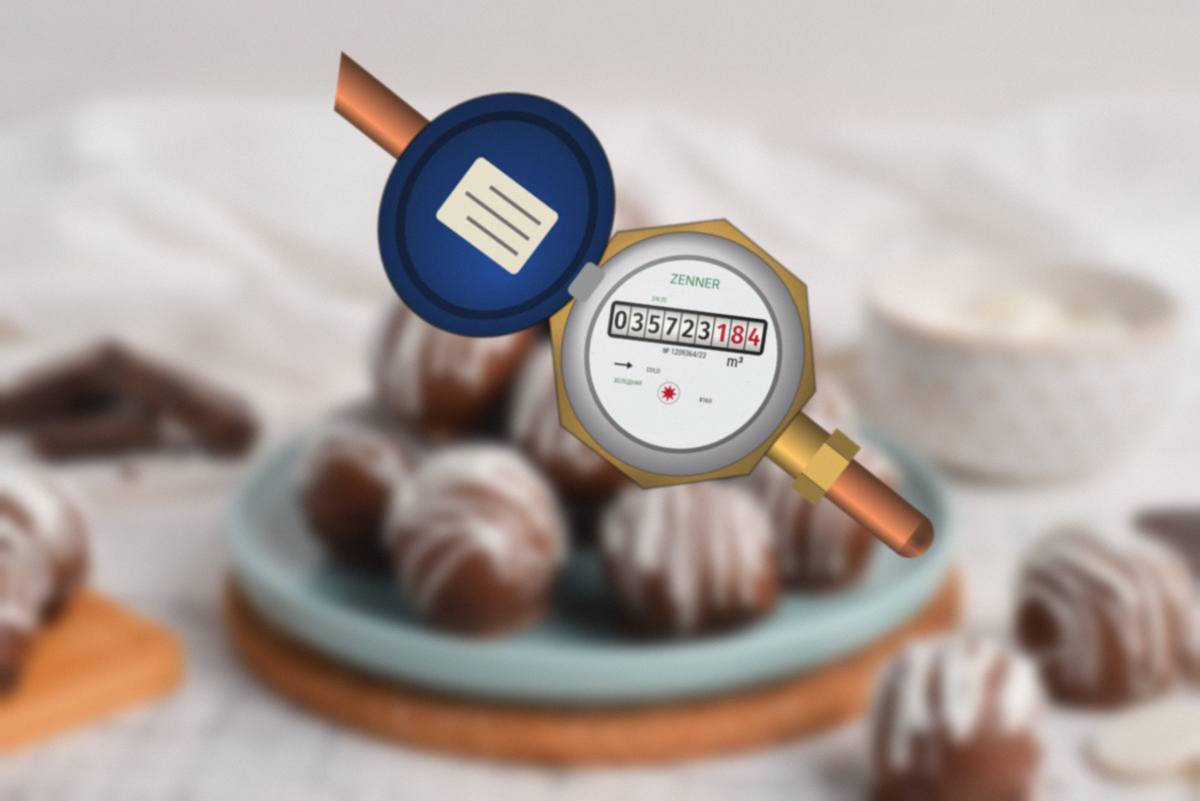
35723.184 m³
